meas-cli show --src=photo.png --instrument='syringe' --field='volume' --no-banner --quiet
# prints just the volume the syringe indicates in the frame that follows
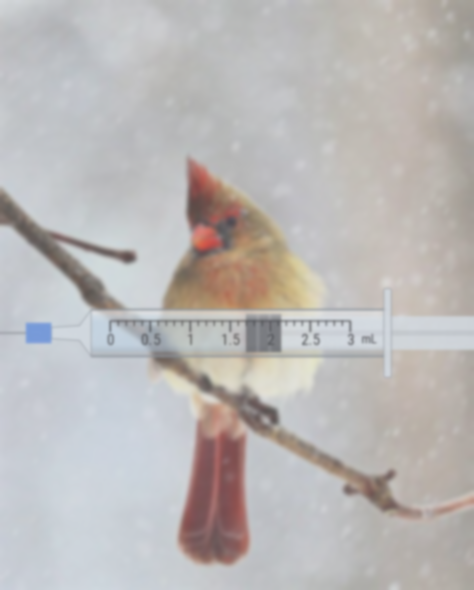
1.7 mL
